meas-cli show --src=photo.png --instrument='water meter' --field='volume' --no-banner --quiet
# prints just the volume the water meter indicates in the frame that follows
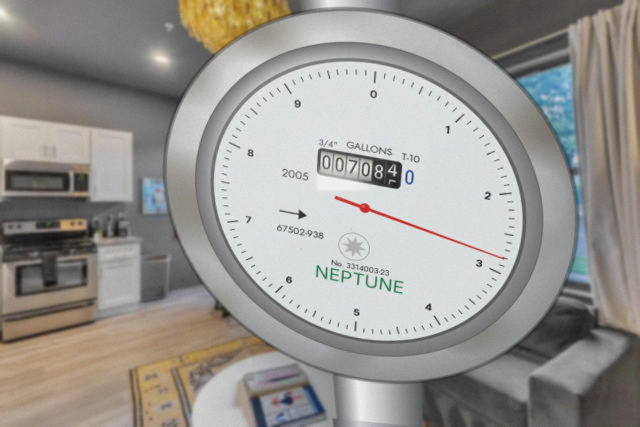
70842.8 gal
